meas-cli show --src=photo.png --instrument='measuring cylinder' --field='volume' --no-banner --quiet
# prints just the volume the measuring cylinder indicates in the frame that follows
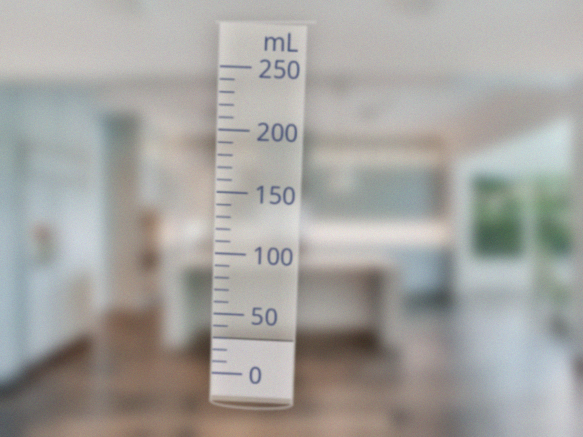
30 mL
